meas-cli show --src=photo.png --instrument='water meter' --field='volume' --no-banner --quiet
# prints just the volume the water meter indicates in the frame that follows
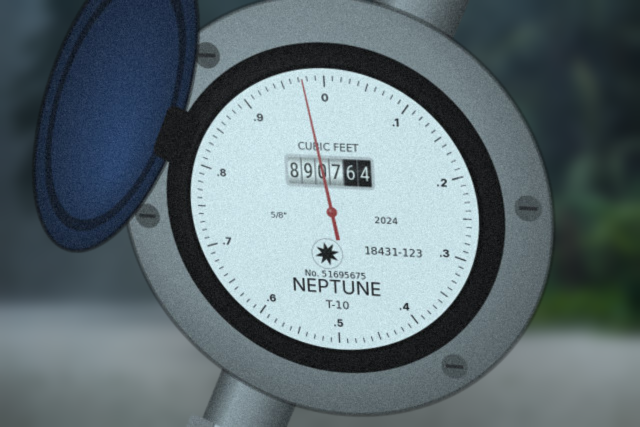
890763.97 ft³
